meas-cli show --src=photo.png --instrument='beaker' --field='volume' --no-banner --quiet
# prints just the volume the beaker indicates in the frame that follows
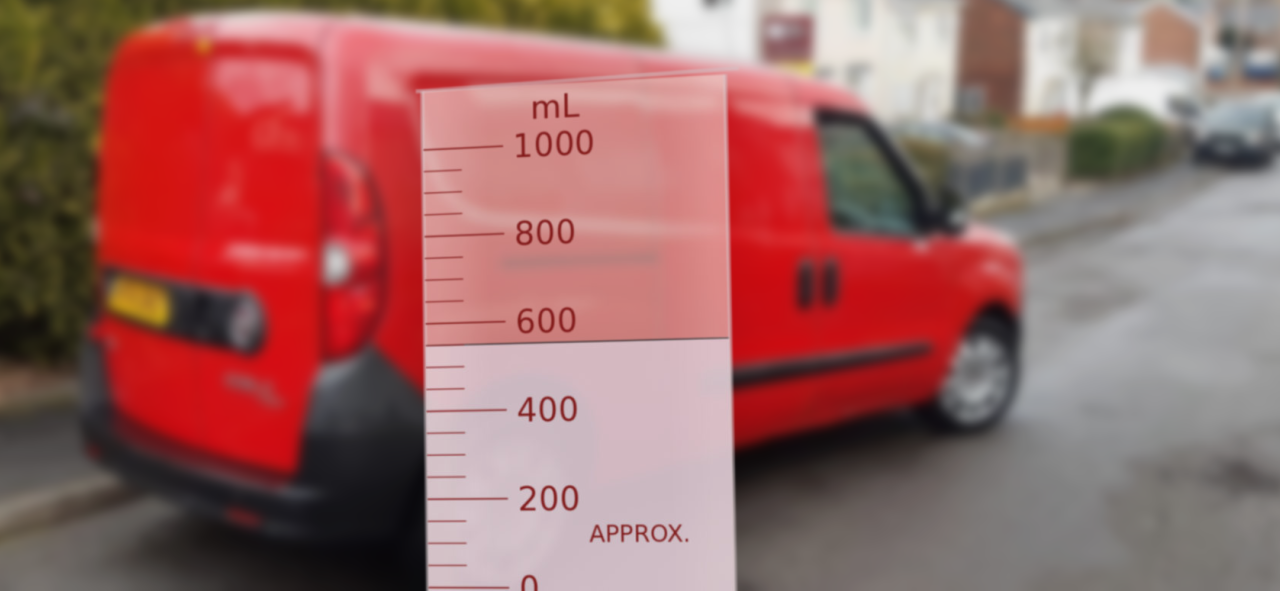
550 mL
